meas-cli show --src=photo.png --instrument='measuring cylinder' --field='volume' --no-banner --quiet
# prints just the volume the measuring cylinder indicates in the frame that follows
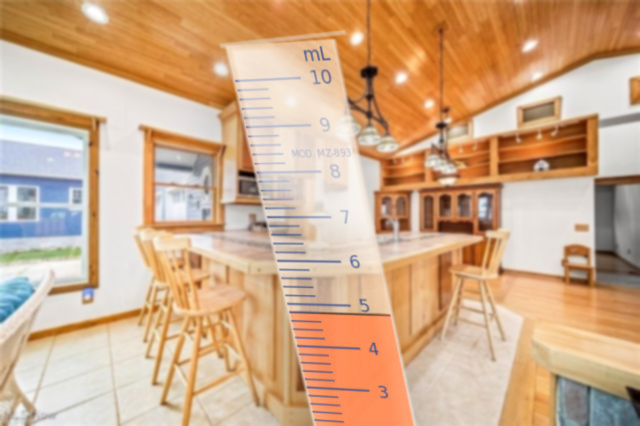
4.8 mL
